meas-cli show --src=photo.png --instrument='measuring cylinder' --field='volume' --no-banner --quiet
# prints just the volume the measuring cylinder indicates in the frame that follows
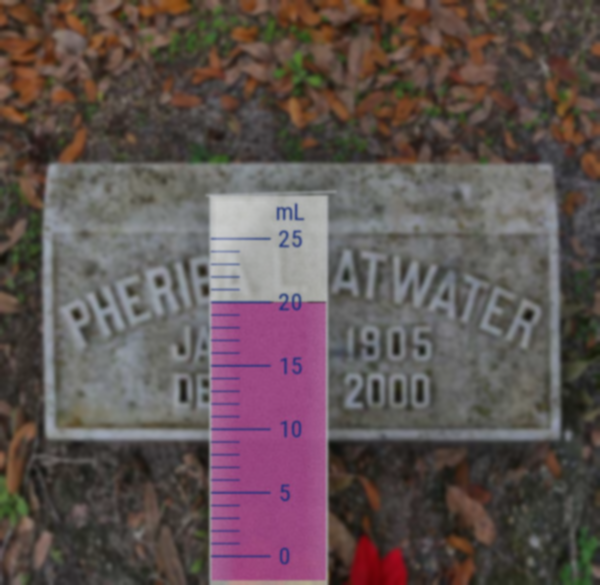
20 mL
